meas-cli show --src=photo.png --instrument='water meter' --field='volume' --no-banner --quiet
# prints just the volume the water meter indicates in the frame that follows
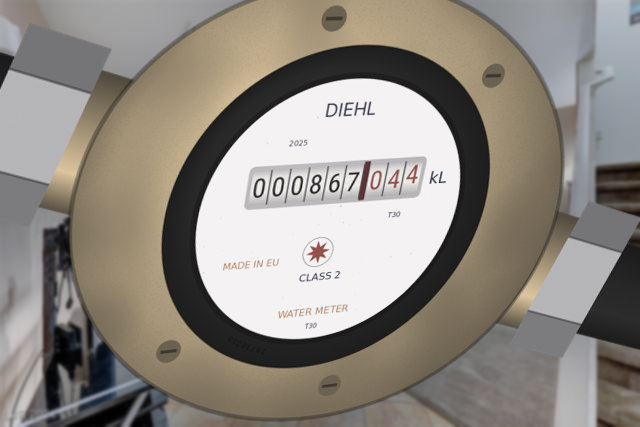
867.044 kL
